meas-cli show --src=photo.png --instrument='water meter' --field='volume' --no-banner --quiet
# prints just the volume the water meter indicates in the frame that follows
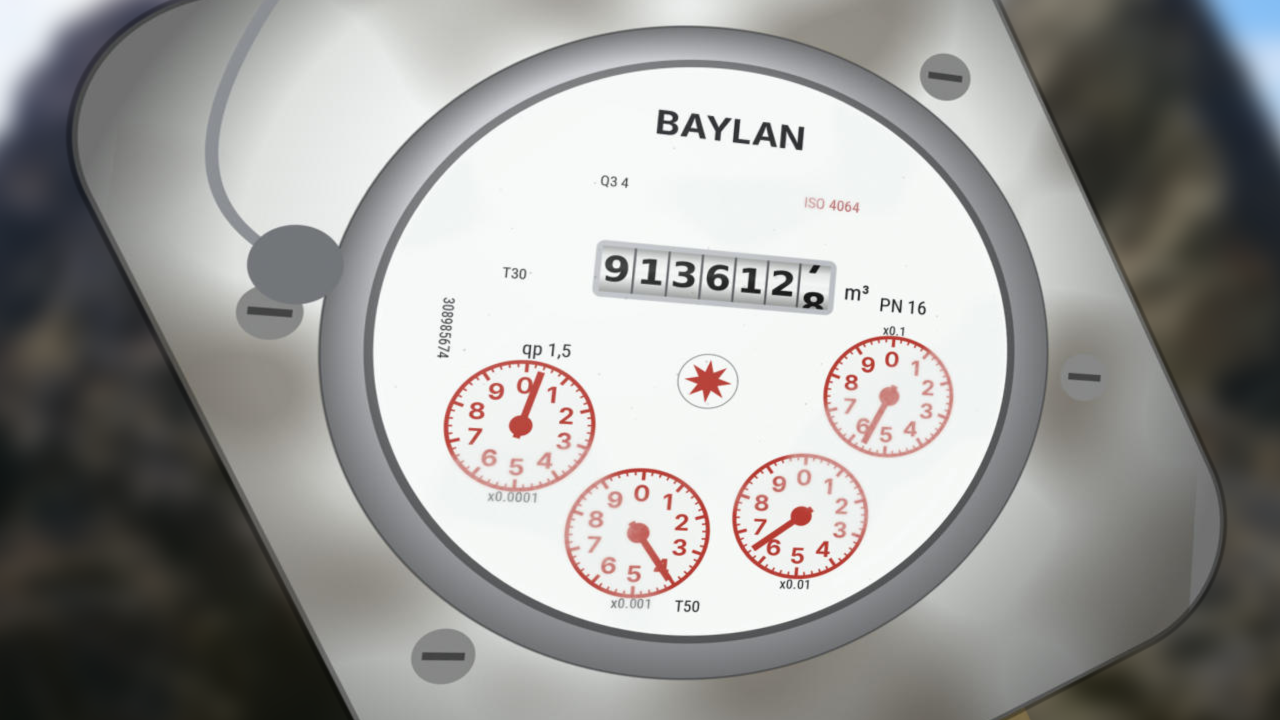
9136127.5640 m³
